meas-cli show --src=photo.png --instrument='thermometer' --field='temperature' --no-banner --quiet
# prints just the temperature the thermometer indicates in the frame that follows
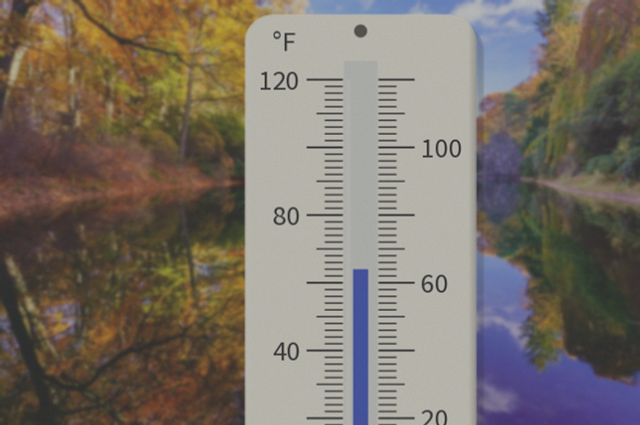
64 °F
